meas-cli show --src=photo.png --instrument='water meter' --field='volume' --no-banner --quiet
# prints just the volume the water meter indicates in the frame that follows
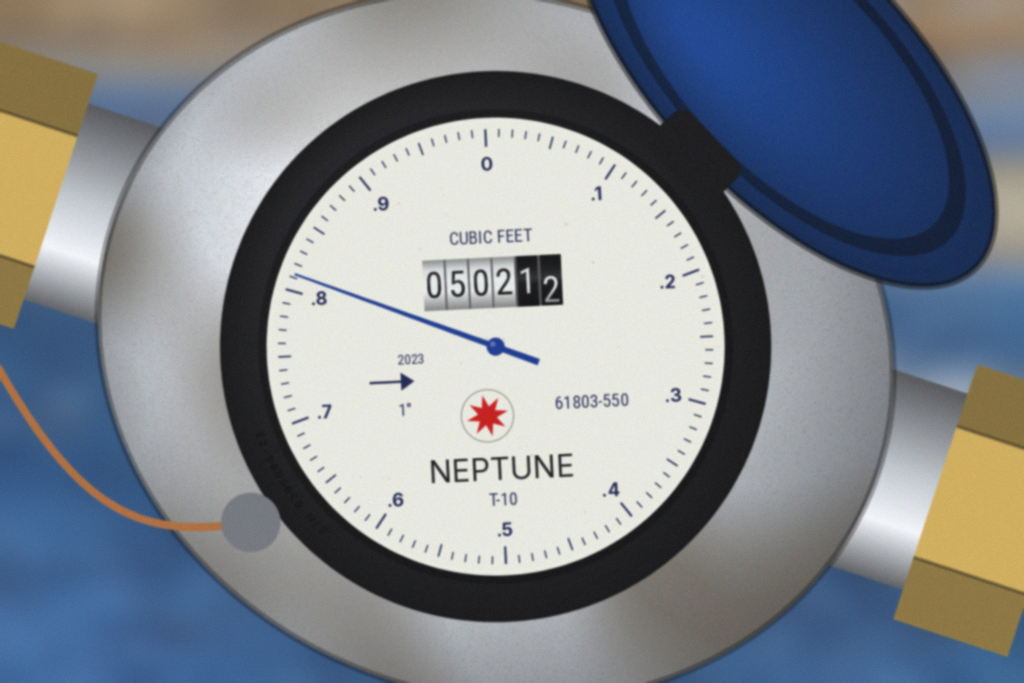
50211.81 ft³
